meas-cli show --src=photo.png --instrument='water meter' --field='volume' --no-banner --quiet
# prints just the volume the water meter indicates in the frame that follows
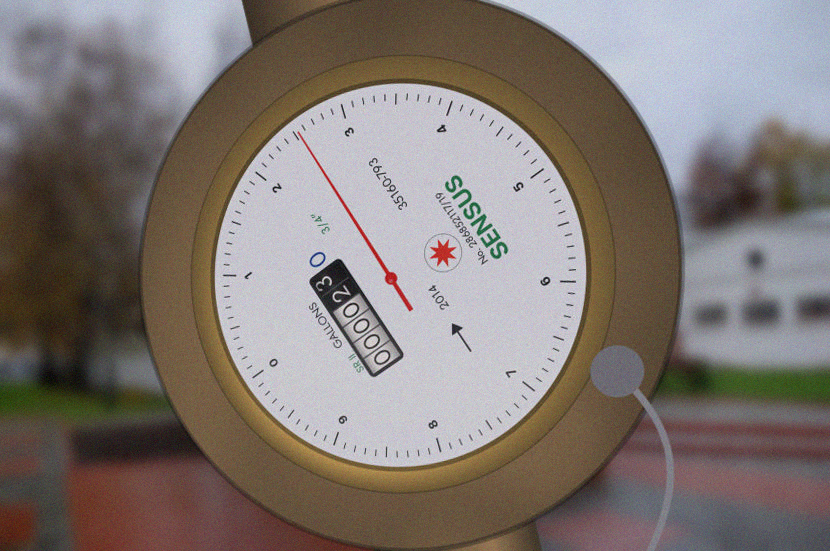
232.5 gal
